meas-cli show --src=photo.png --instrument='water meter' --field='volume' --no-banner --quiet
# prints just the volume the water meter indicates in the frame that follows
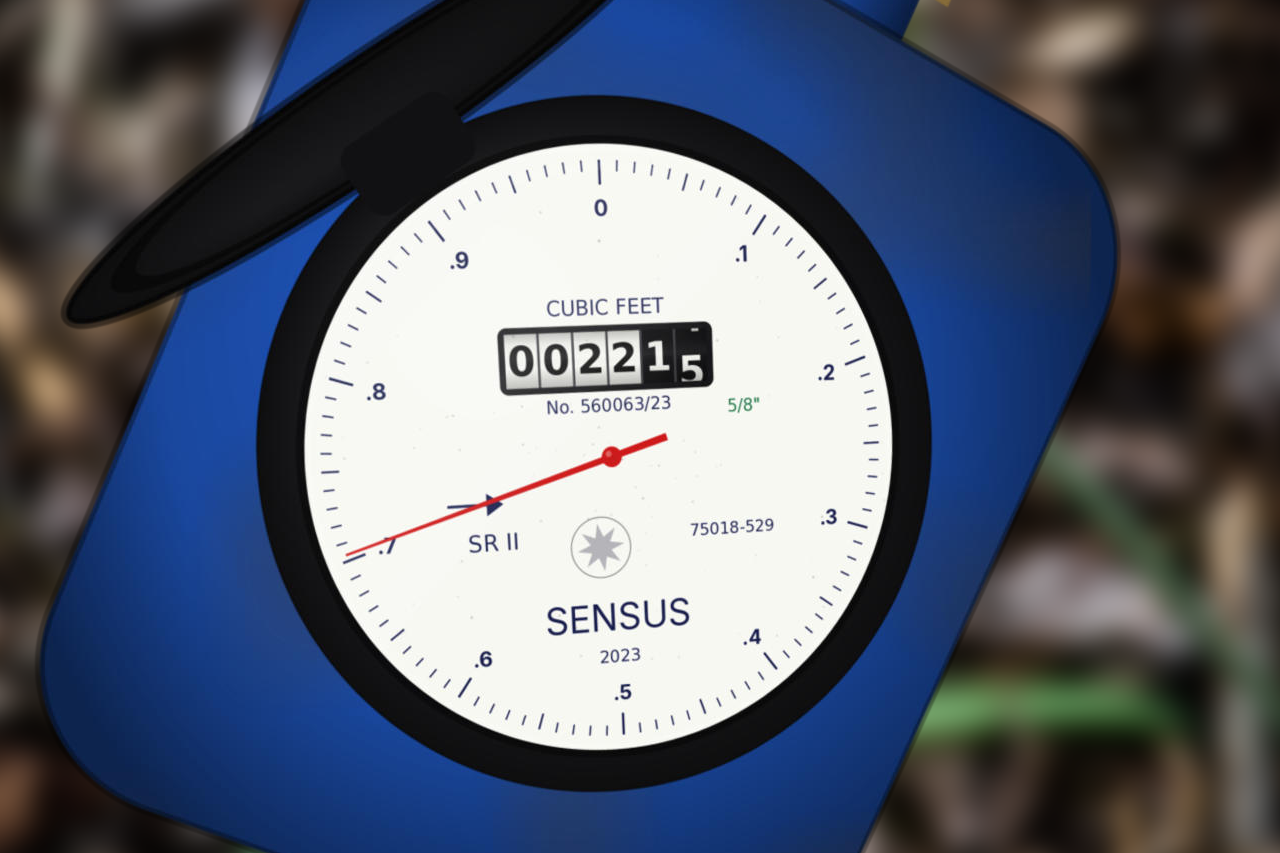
2214.70 ft³
